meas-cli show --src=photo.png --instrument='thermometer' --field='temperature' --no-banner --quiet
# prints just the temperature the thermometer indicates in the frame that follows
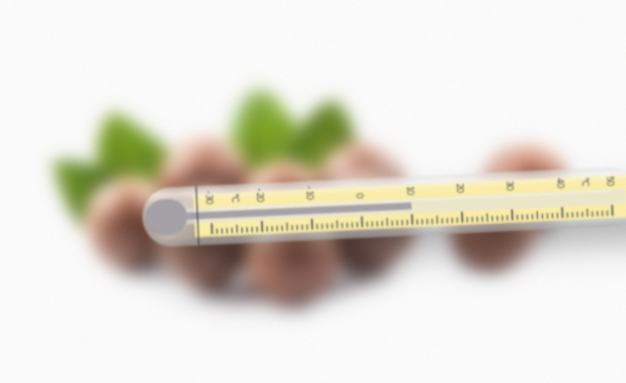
10 °C
